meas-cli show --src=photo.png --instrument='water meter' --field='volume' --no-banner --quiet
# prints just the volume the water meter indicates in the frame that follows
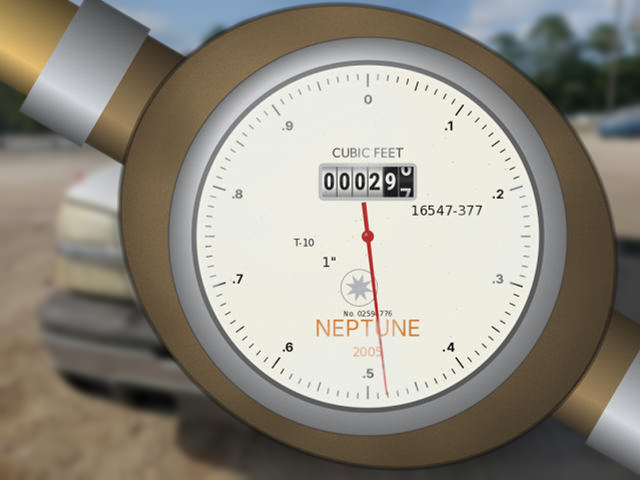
296.48 ft³
